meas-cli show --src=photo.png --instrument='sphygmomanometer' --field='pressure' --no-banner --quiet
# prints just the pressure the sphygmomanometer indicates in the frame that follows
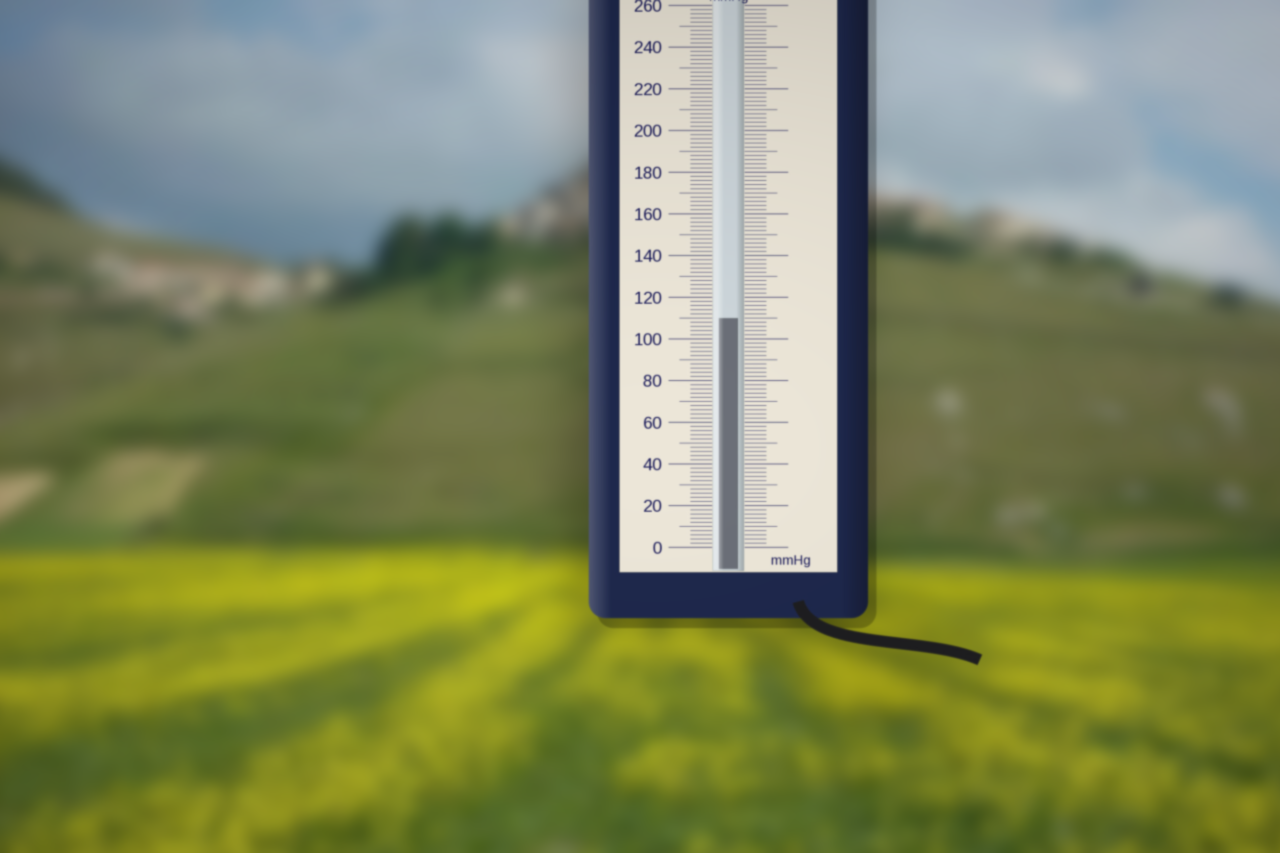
110 mmHg
